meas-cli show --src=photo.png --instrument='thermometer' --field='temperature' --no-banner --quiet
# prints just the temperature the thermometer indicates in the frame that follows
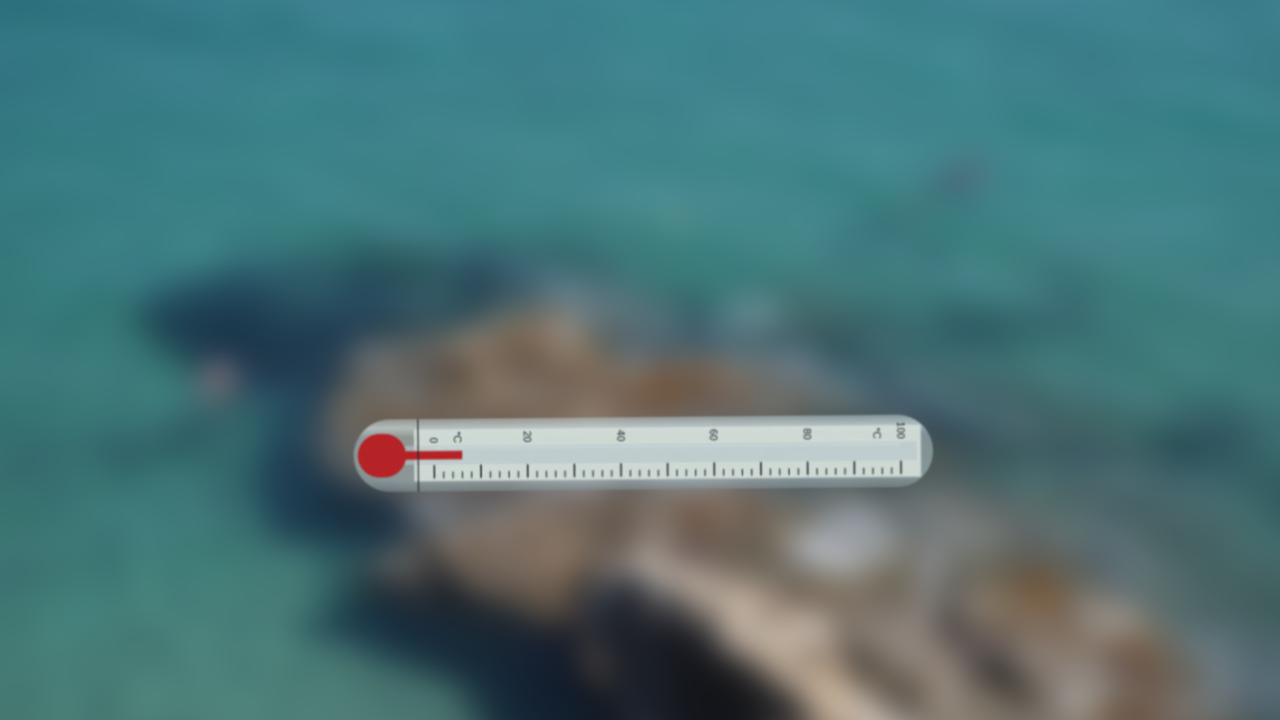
6 °C
